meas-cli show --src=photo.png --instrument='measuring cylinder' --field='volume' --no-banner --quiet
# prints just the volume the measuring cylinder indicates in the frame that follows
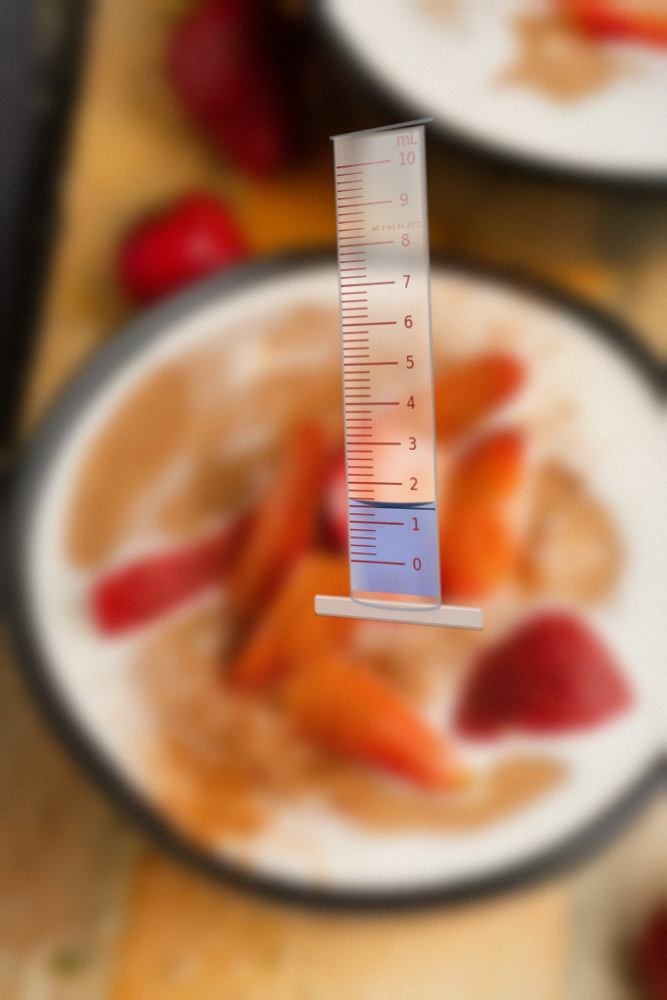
1.4 mL
